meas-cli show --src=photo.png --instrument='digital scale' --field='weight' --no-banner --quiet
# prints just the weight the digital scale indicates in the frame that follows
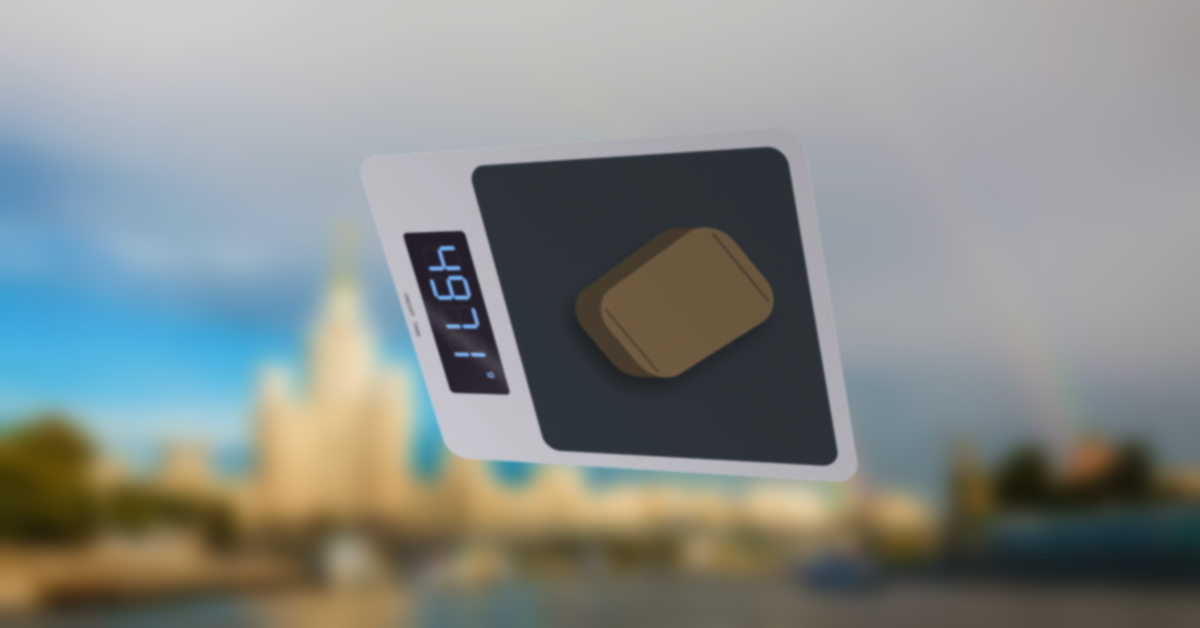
4971 g
